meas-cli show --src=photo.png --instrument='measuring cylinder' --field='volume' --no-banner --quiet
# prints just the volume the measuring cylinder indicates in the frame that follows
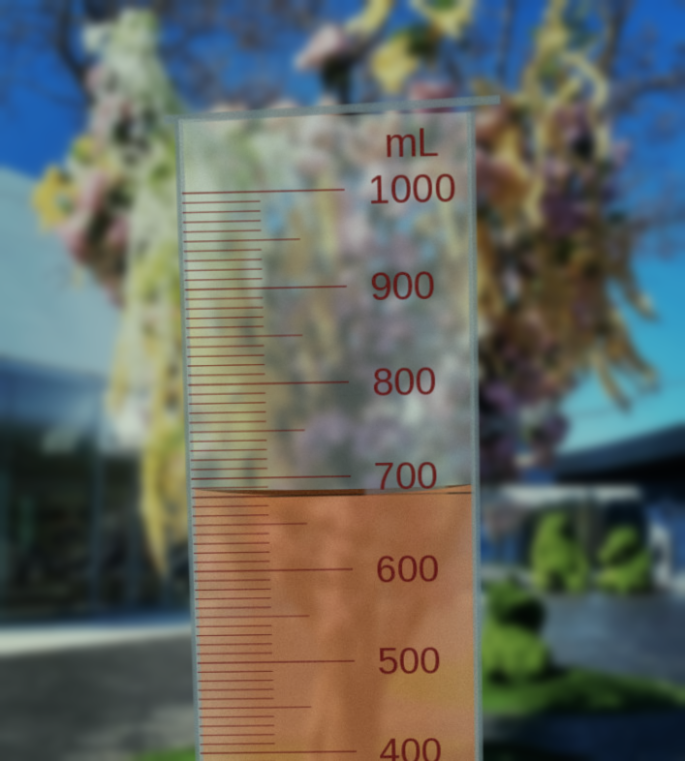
680 mL
